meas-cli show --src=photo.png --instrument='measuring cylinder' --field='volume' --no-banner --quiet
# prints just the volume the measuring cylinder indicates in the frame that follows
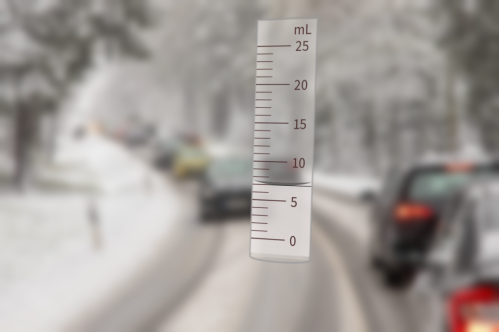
7 mL
